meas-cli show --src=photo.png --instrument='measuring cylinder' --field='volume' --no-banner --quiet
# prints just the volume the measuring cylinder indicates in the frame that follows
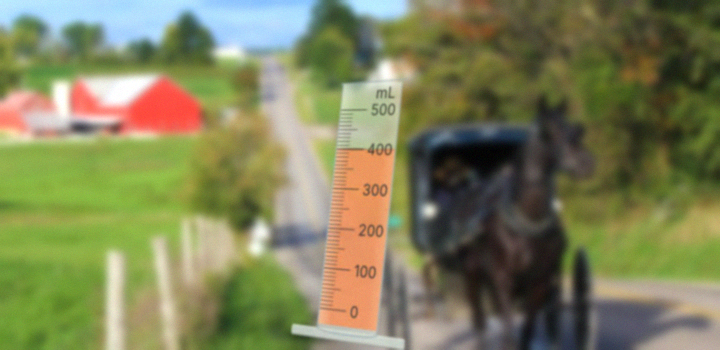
400 mL
